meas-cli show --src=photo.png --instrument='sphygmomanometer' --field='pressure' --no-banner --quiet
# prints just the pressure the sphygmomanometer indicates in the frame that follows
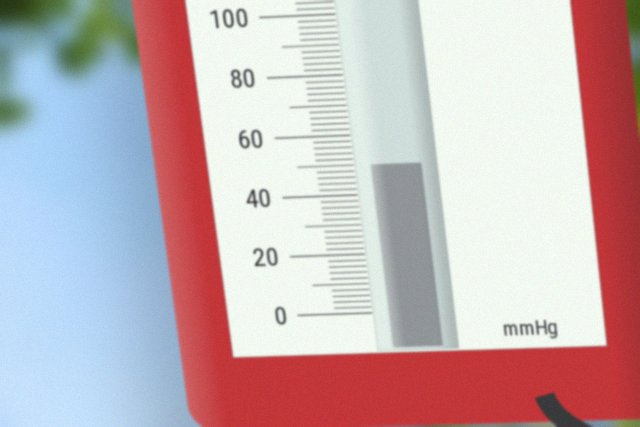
50 mmHg
